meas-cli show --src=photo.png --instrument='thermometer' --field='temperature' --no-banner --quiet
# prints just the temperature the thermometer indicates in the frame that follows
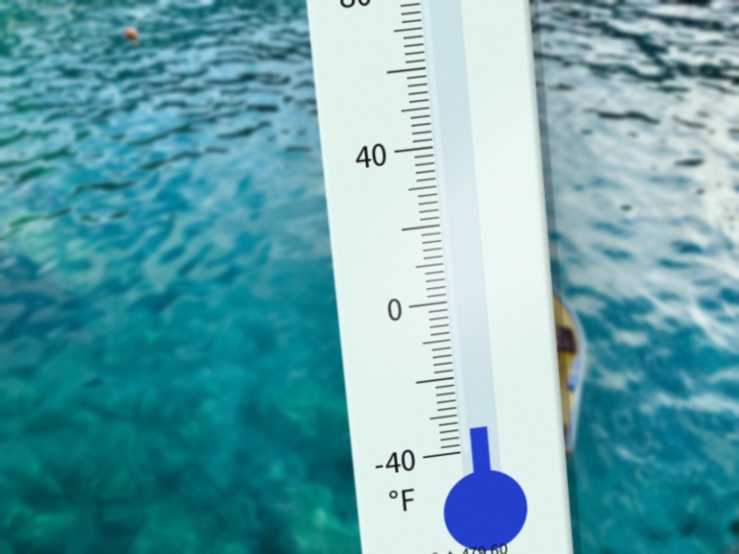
-34 °F
